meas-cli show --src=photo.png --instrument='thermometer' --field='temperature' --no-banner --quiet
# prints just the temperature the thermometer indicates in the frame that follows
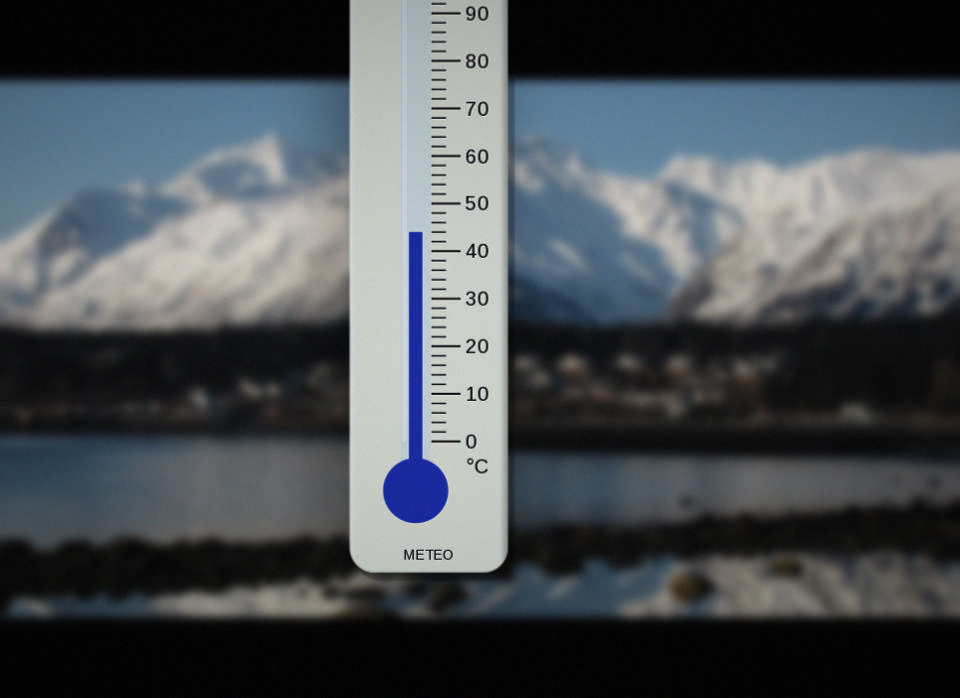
44 °C
